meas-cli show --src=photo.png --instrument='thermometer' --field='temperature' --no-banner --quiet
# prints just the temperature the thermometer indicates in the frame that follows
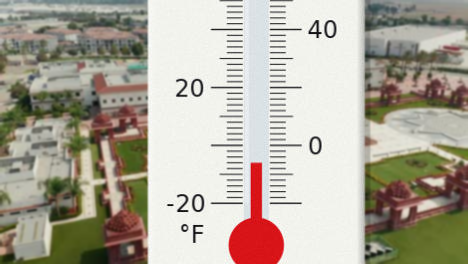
-6 °F
